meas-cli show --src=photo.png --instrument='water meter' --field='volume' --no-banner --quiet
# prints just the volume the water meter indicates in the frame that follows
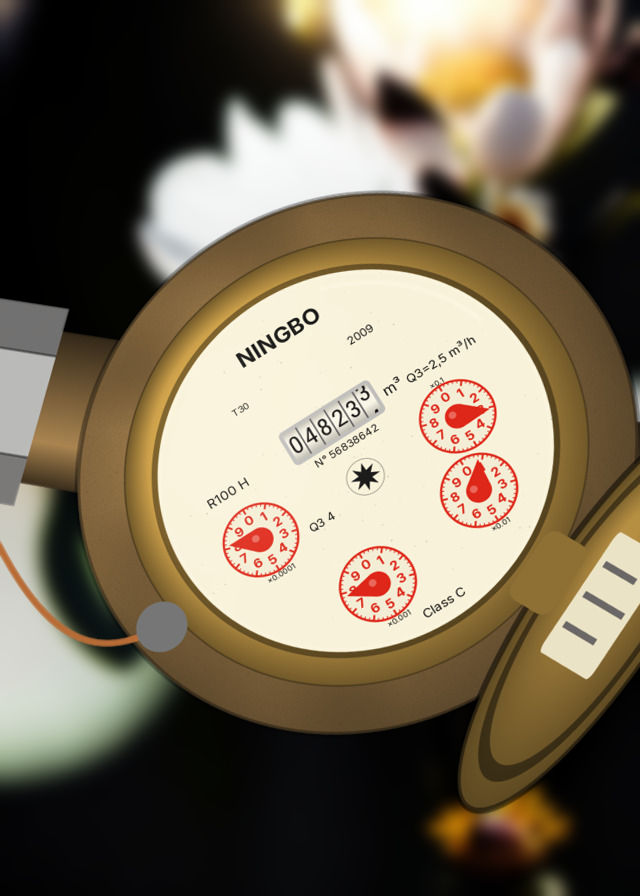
48233.3078 m³
